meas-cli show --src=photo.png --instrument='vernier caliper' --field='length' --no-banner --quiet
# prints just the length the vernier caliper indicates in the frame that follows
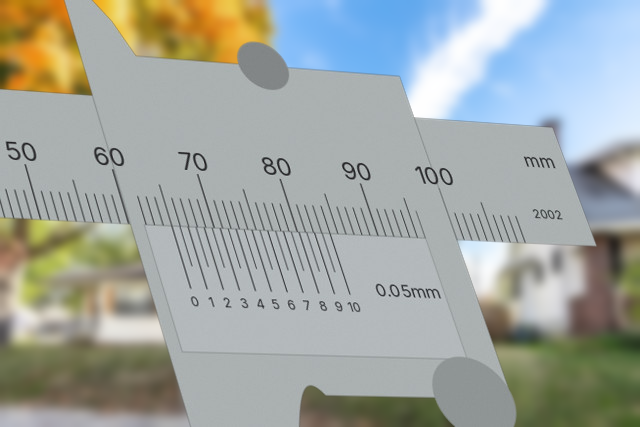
65.0 mm
